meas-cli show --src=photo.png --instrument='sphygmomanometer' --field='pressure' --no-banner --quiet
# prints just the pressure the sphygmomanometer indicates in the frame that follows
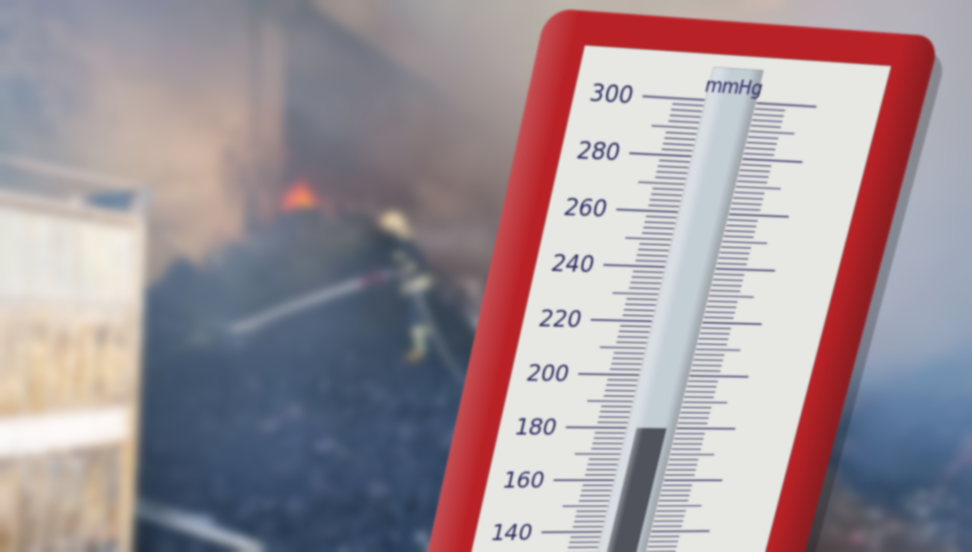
180 mmHg
